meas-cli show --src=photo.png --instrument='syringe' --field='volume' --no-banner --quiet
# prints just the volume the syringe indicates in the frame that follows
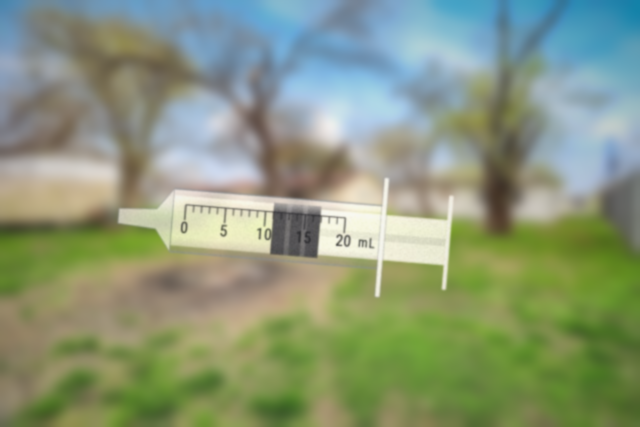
11 mL
